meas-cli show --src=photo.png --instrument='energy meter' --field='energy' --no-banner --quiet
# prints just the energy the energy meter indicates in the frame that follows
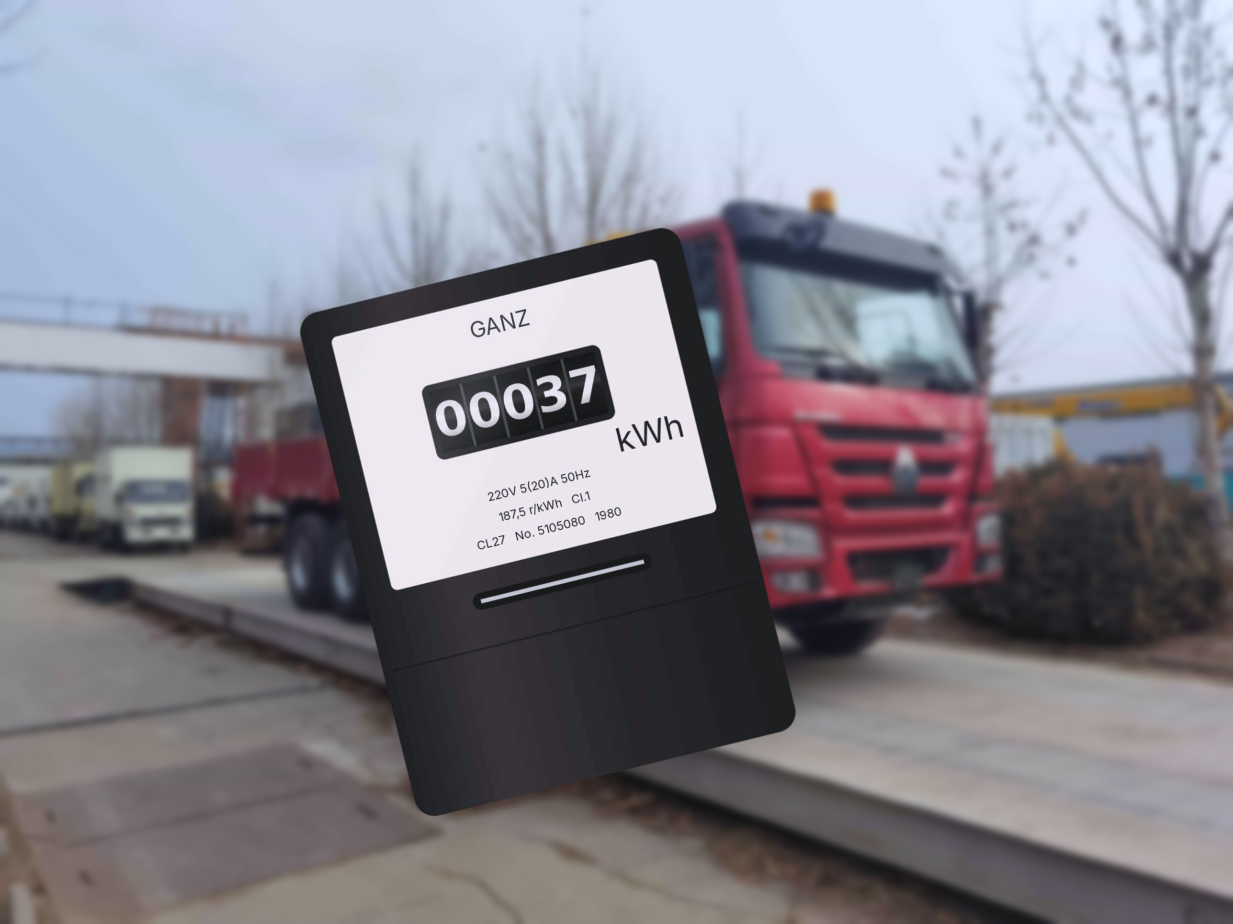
37 kWh
